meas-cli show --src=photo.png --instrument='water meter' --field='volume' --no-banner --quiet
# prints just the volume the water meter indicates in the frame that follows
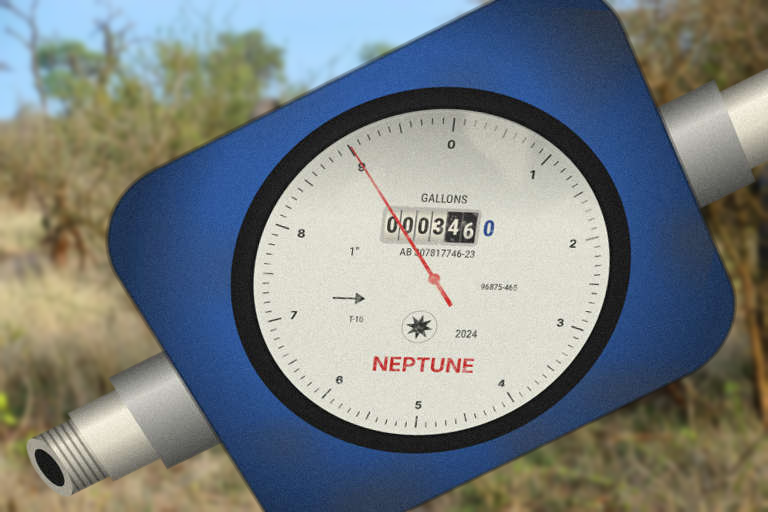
3459.0 gal
